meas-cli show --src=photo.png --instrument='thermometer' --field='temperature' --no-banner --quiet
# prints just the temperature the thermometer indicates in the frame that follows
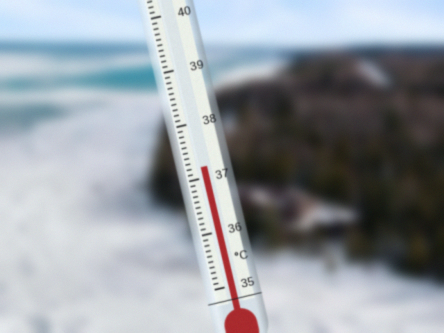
37.2 °C
